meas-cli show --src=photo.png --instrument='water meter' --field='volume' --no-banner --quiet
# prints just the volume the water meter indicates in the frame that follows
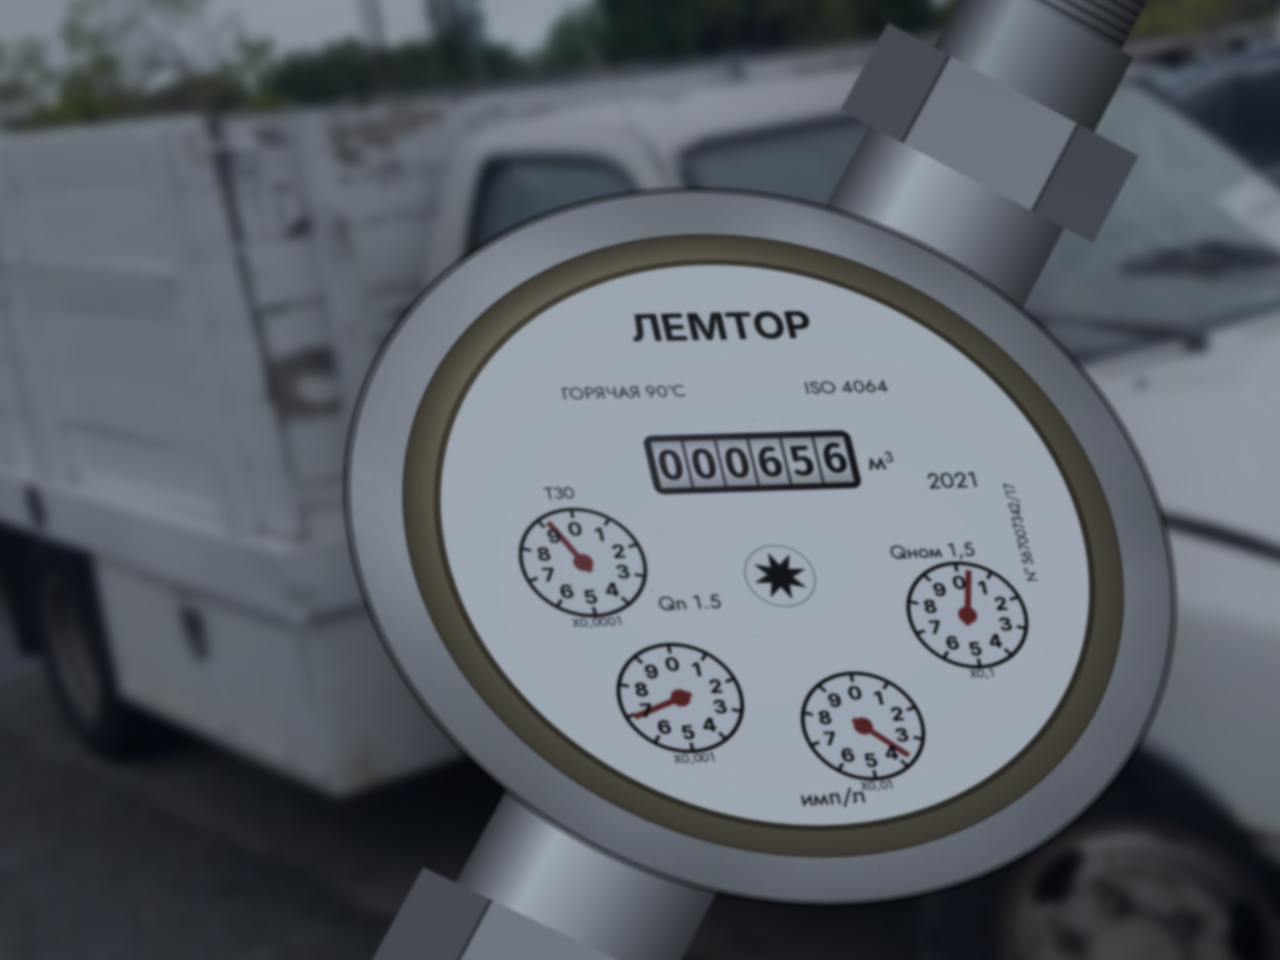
656.0369 m³
